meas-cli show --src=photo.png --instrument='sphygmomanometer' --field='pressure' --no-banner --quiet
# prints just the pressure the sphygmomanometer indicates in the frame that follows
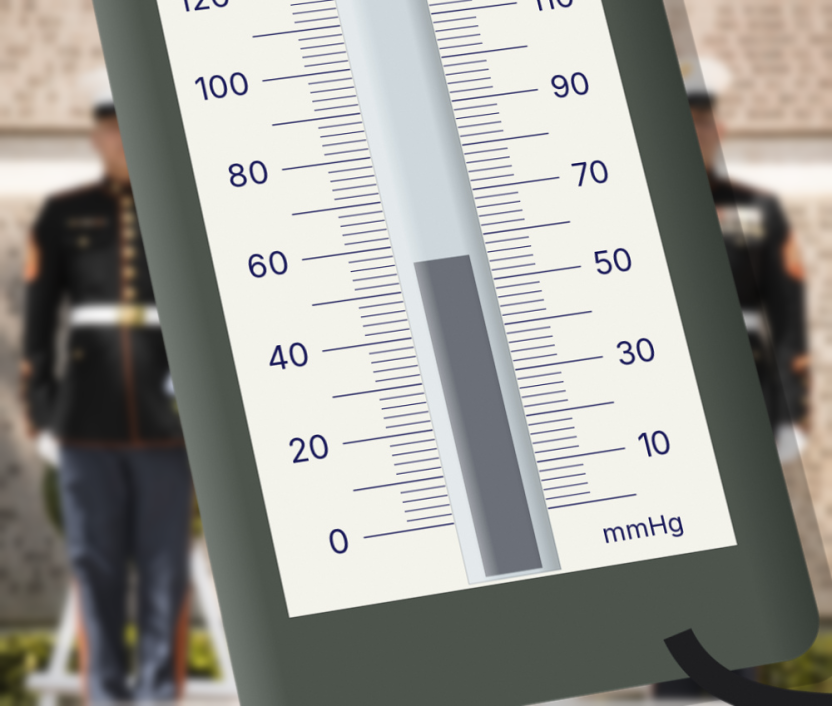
56 mmHg
